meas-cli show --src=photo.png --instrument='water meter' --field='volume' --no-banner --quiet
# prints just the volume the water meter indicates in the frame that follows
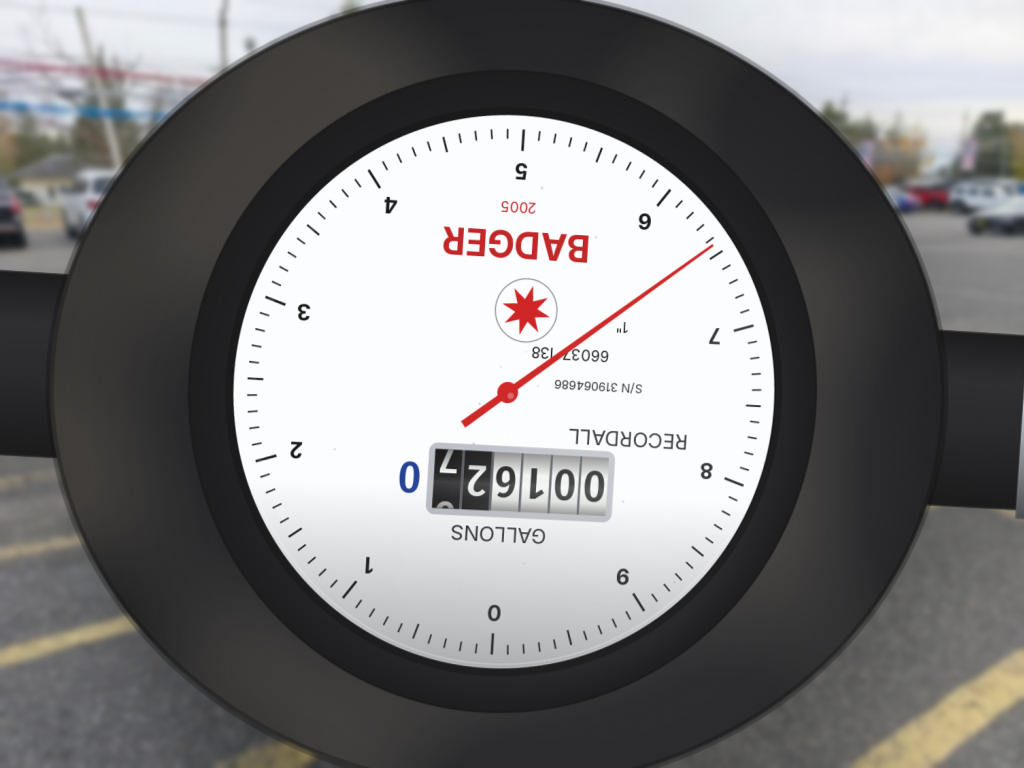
16266.4 gal
